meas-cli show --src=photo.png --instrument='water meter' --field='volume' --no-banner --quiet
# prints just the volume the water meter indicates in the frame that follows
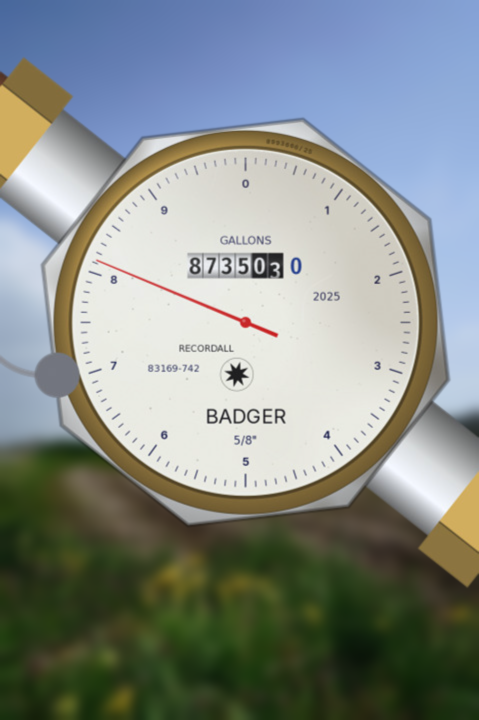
8735028.1 gal
